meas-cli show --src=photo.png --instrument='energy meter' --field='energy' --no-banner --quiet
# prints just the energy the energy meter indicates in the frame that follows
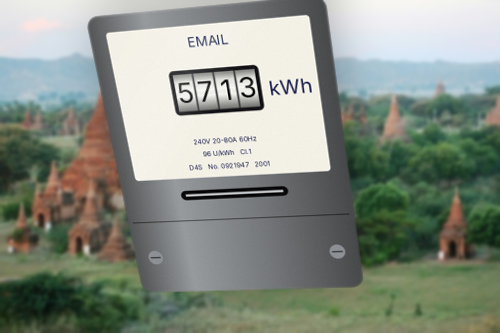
5713 kWh
